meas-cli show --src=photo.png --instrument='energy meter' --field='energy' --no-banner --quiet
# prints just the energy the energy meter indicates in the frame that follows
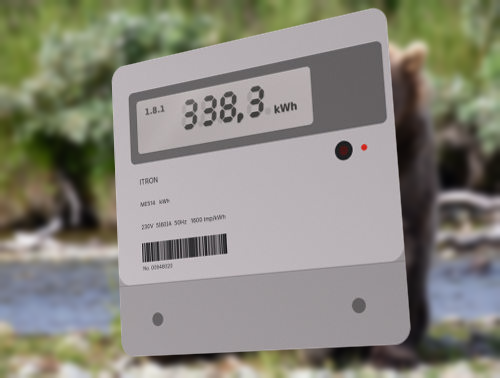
338.3 kWh
